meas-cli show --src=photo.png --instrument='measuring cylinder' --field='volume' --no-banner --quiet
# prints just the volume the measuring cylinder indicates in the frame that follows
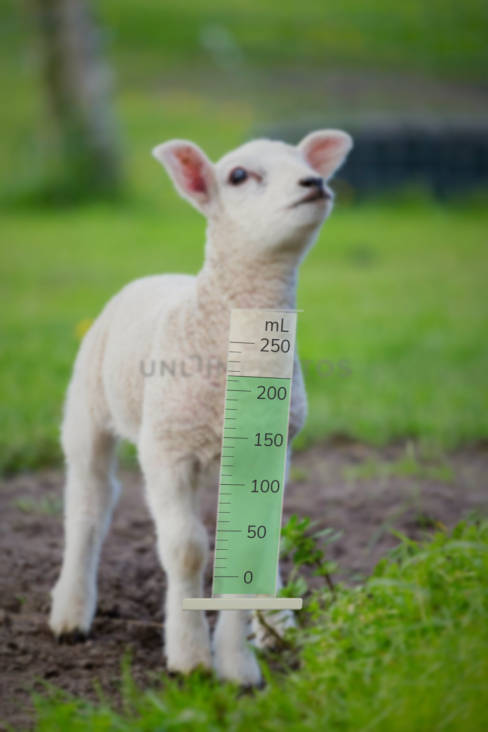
215 mL
